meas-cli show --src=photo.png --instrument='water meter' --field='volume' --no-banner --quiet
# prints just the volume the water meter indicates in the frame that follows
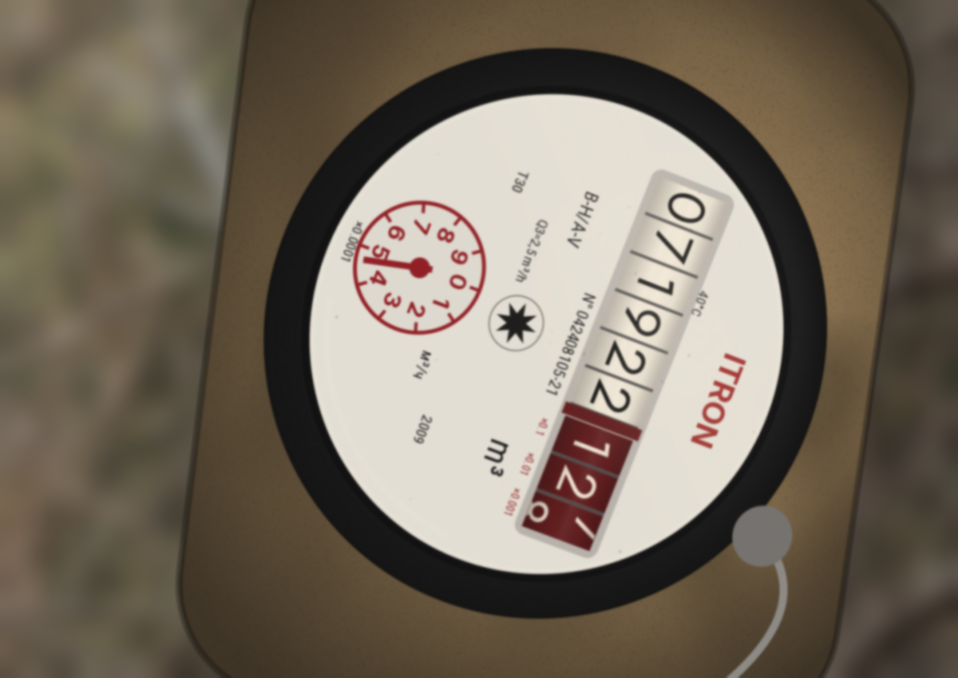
71922.1274 m³
